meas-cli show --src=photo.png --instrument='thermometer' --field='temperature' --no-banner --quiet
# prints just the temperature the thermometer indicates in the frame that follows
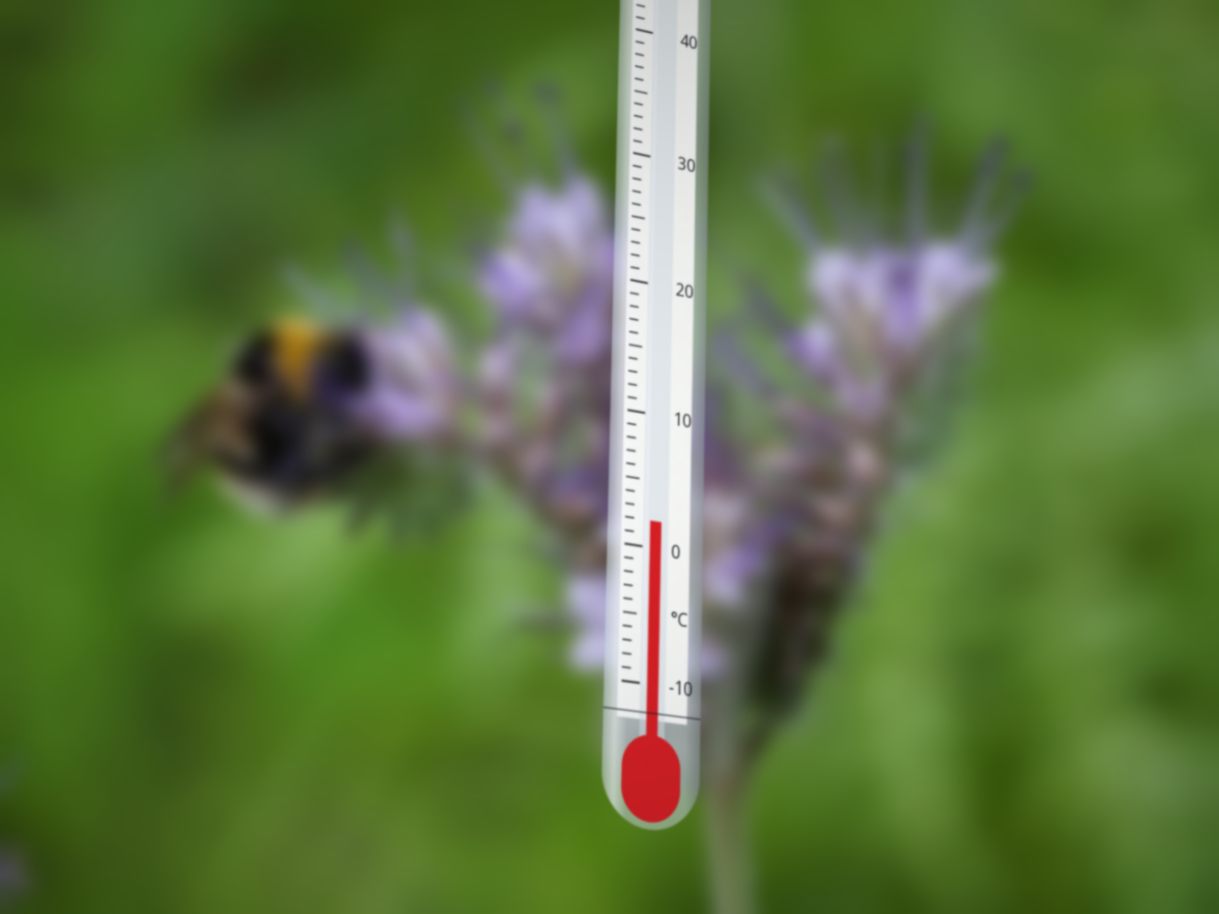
2 °C
